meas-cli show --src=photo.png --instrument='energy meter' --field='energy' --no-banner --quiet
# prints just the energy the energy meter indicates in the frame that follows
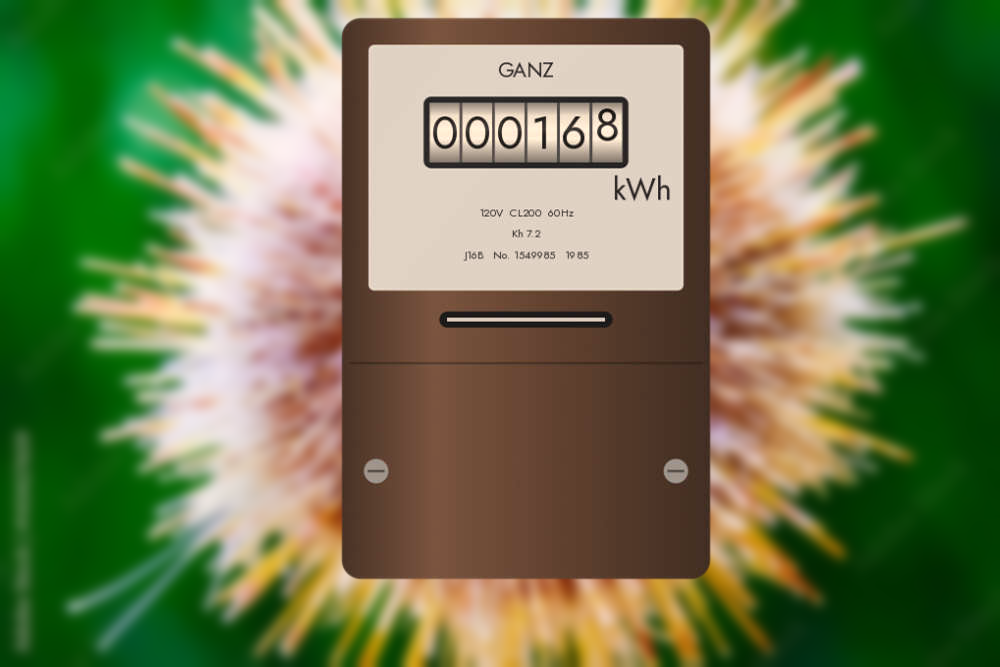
168 kWh
